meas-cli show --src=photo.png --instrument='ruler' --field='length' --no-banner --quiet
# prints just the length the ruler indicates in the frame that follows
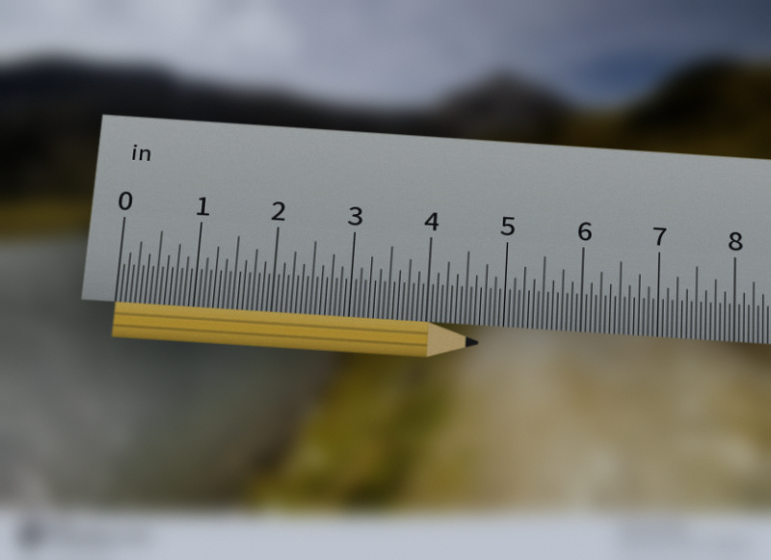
4.6875 in
